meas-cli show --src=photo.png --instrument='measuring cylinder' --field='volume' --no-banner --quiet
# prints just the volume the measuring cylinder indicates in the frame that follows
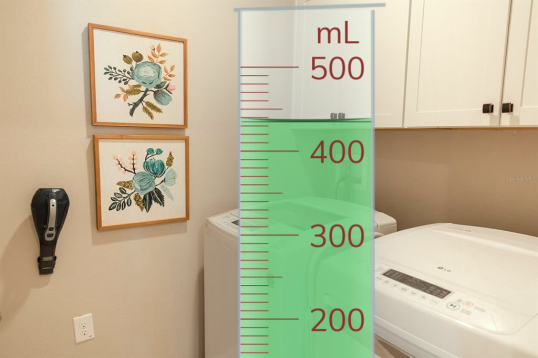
435 mL
